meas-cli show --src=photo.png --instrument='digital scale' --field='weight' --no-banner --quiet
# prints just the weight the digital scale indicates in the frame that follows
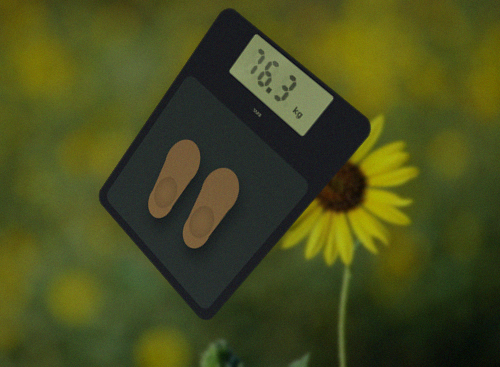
76.3 kg
